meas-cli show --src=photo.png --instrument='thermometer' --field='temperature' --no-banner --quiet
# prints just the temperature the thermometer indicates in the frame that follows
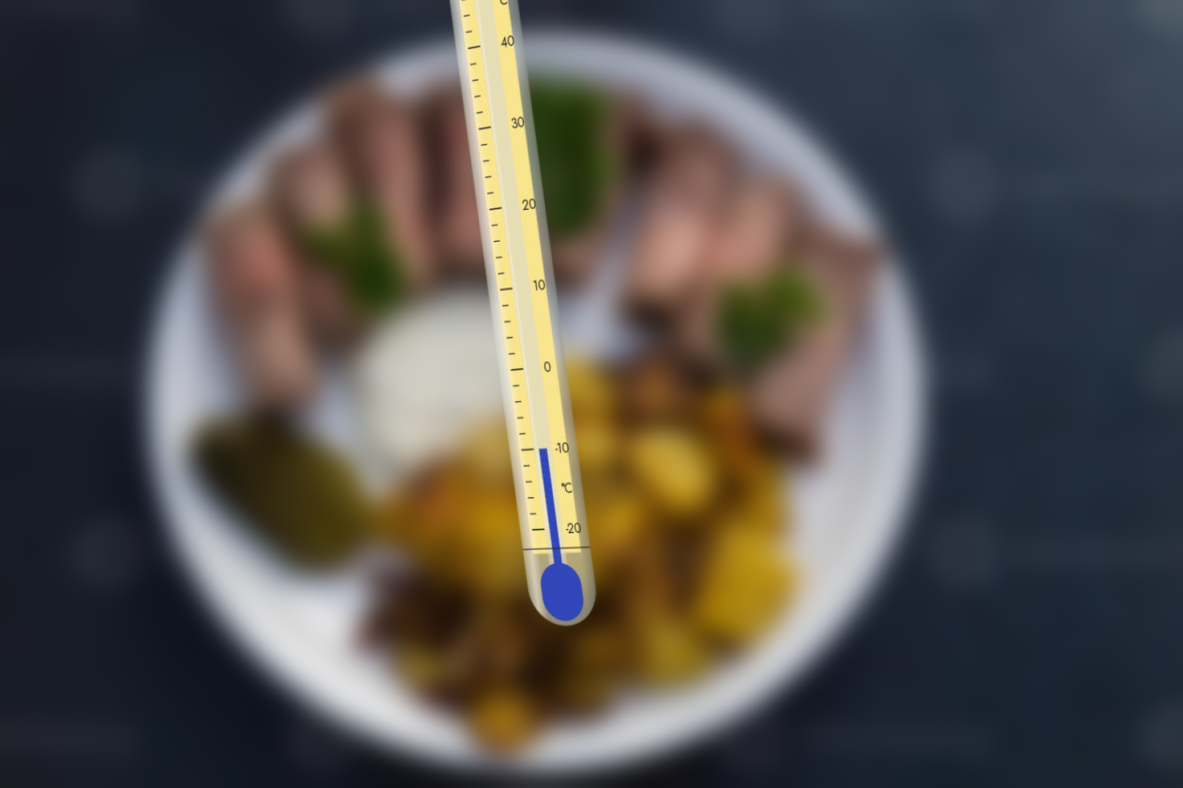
-10 °C
